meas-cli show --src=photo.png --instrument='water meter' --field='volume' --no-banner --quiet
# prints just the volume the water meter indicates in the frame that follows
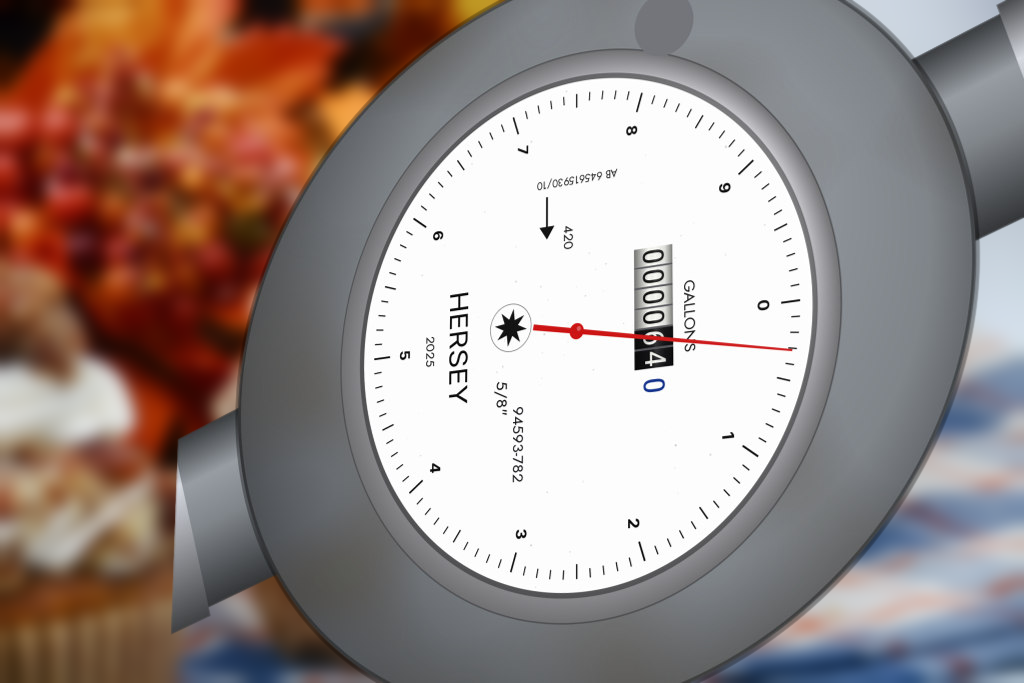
640.3 gal
